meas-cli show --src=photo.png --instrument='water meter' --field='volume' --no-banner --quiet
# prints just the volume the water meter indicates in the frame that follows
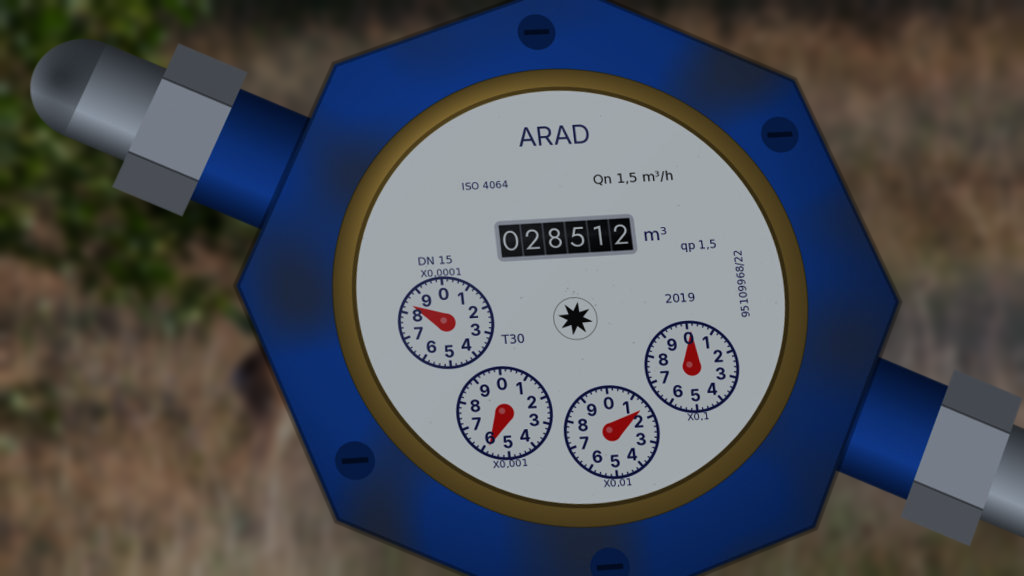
28512.0158 m³
